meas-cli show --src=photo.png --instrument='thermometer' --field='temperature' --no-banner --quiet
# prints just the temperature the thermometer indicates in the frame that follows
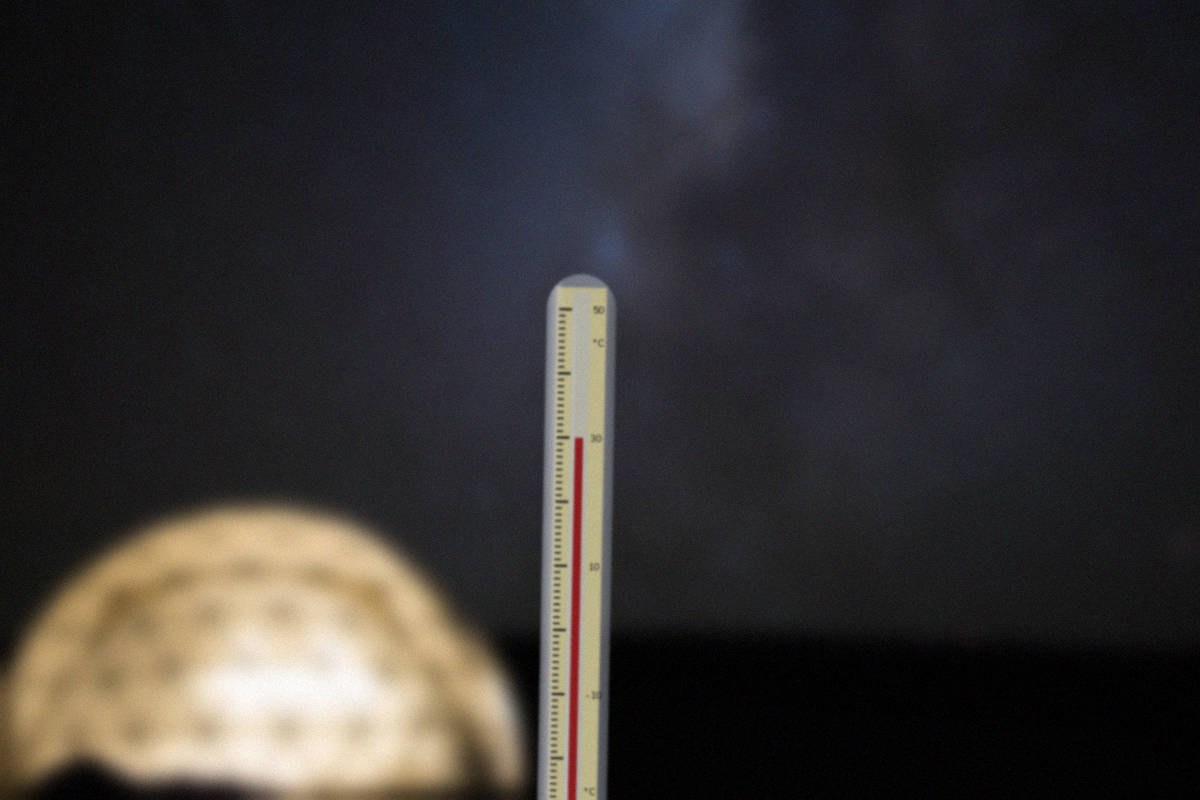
30 °C
